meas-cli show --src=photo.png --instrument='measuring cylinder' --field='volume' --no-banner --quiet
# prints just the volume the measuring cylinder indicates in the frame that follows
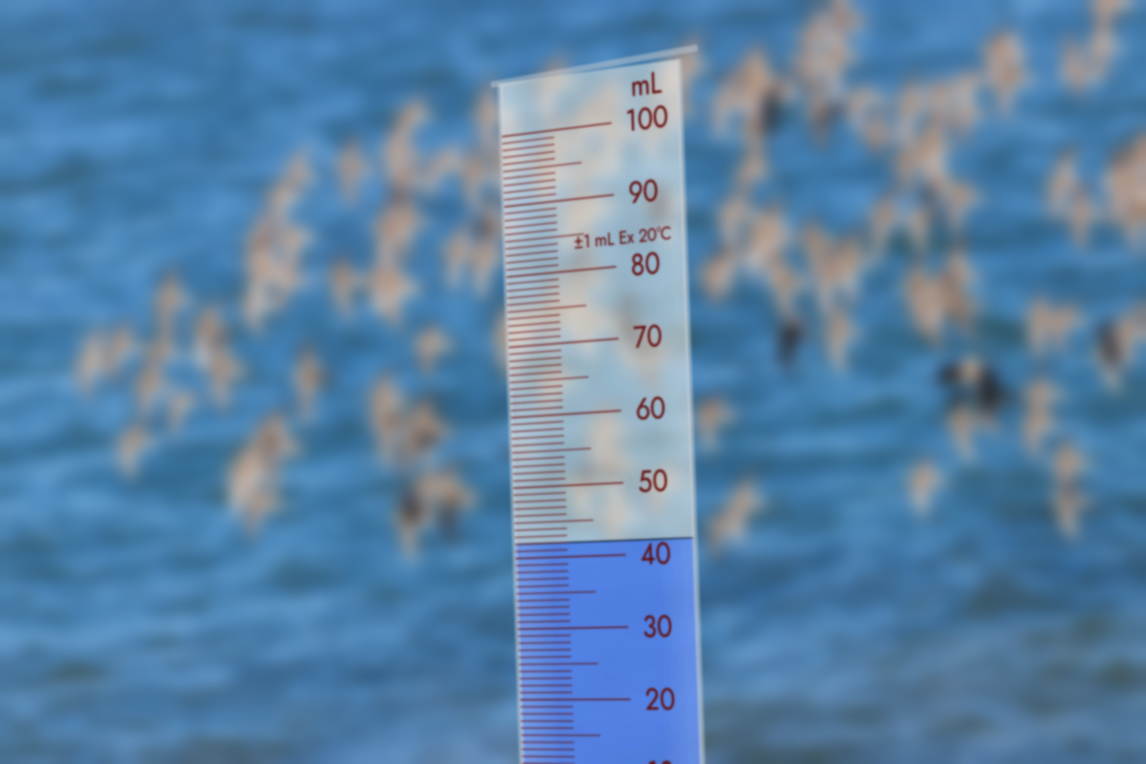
42 mL
